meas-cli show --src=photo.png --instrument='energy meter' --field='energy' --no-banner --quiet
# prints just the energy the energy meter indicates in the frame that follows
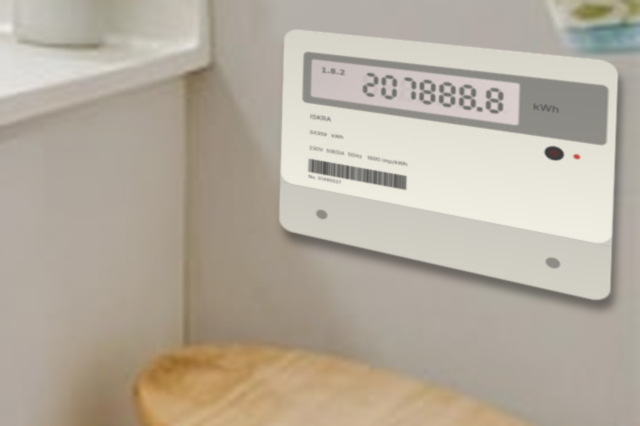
207888.8 kWh
